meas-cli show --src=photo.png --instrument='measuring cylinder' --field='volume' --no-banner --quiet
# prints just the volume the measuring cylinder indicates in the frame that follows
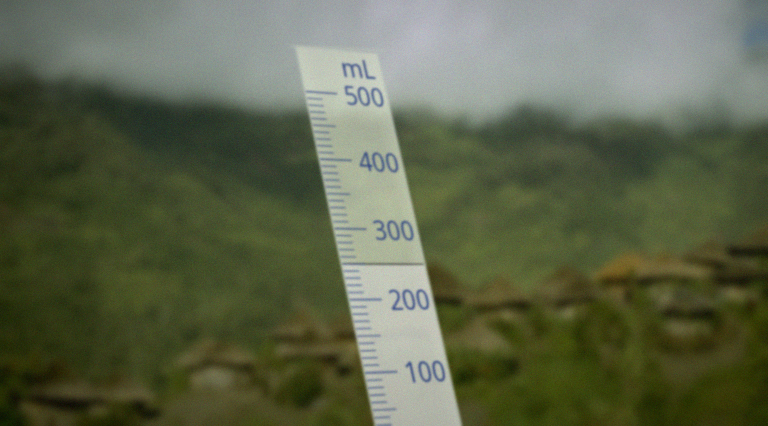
250 mL
